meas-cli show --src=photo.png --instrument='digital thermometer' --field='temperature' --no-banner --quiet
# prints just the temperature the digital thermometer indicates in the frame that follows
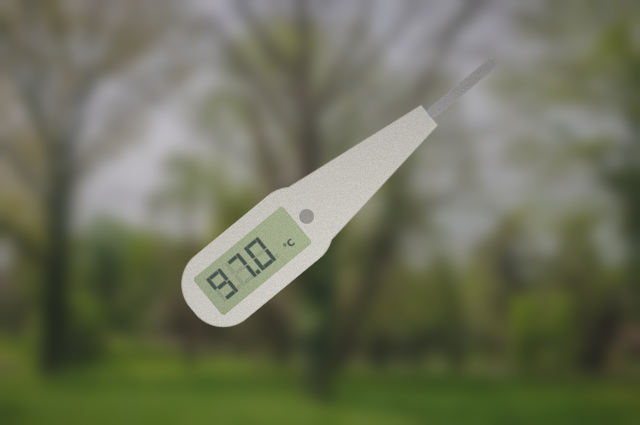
97.0 °C
